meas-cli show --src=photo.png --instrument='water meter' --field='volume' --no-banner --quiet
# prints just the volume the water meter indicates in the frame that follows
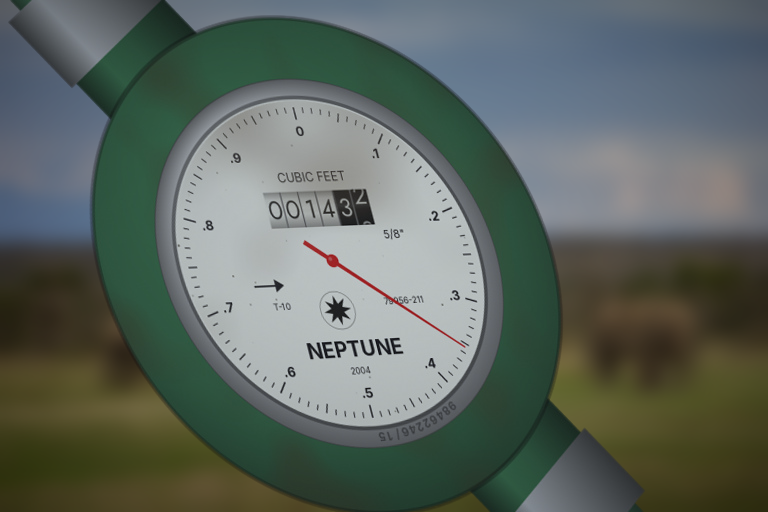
1432.35 ft³
